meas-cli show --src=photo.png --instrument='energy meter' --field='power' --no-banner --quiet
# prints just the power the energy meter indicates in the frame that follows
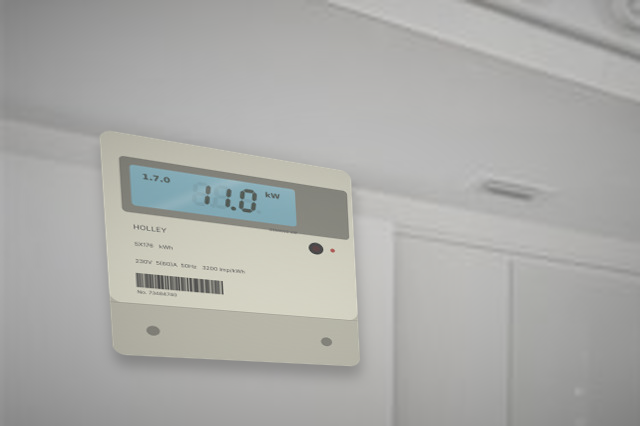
11.0 kW
